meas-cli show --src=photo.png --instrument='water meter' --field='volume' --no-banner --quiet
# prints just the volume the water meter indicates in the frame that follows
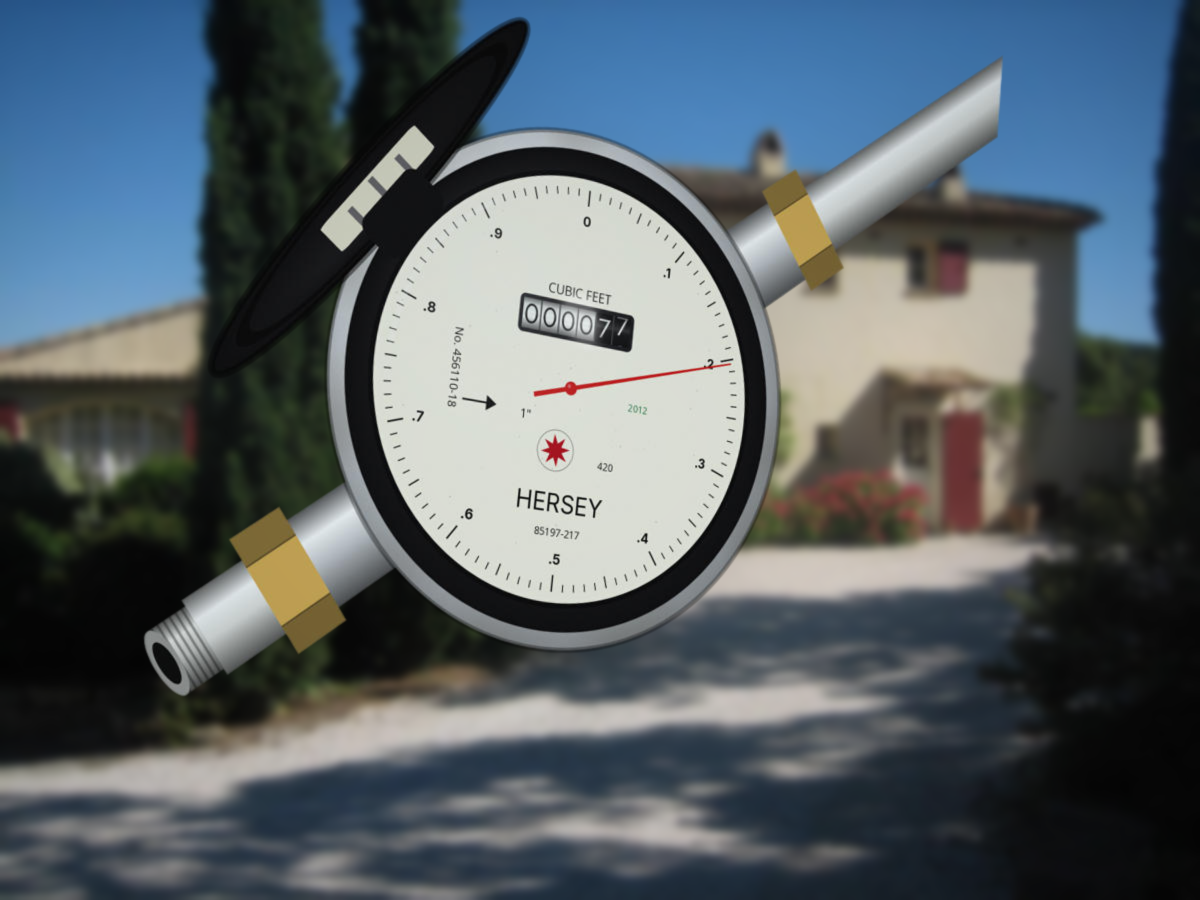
77.20 ft³
